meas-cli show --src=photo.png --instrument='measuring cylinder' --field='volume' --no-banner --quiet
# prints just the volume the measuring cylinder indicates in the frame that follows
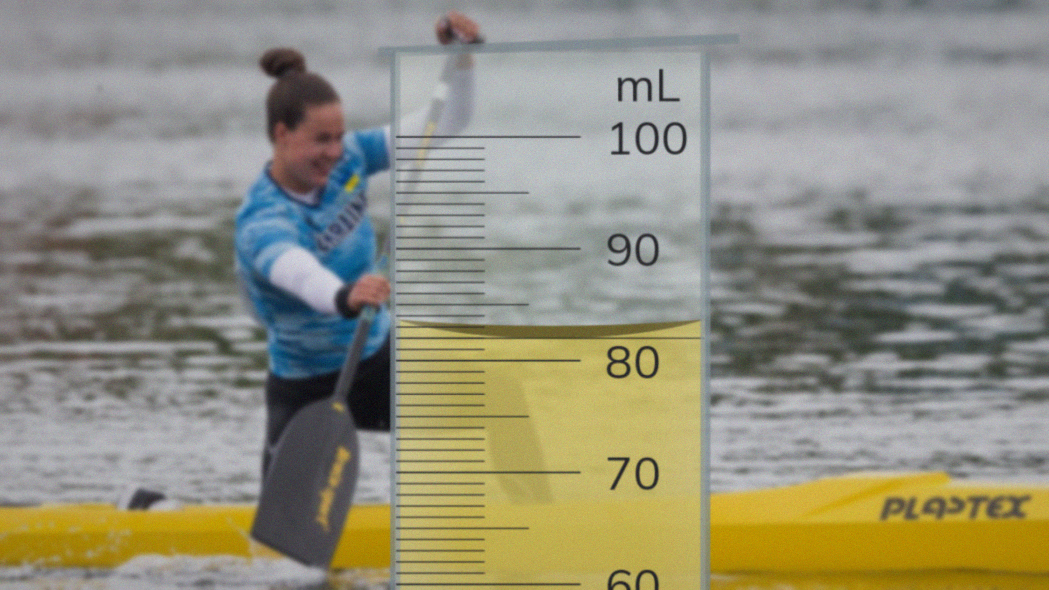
82 mL
